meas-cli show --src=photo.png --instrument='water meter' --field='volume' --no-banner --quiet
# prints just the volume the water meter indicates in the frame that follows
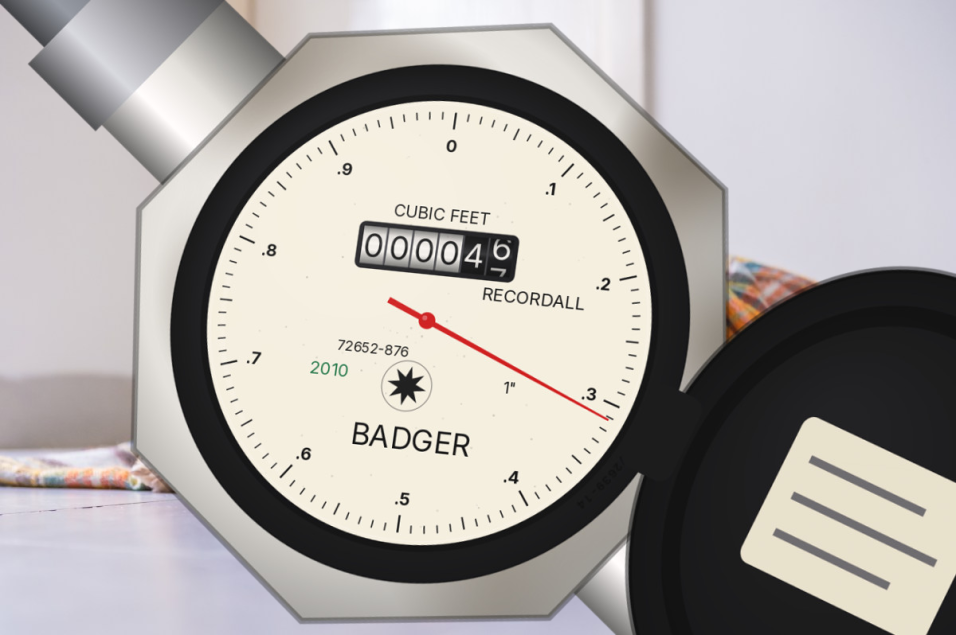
46.31 ft³
